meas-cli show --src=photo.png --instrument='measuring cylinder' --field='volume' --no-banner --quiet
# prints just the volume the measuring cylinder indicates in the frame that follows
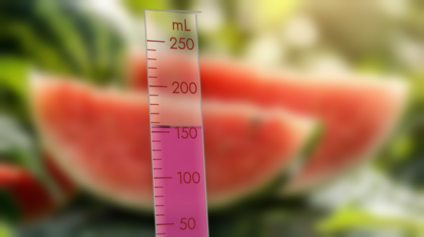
155 mL
